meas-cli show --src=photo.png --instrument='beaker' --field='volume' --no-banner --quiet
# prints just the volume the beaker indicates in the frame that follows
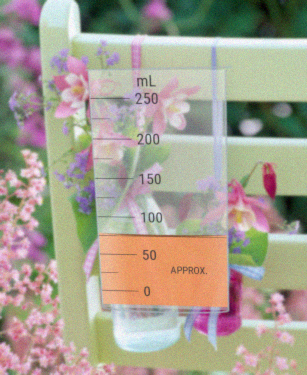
75 mL
